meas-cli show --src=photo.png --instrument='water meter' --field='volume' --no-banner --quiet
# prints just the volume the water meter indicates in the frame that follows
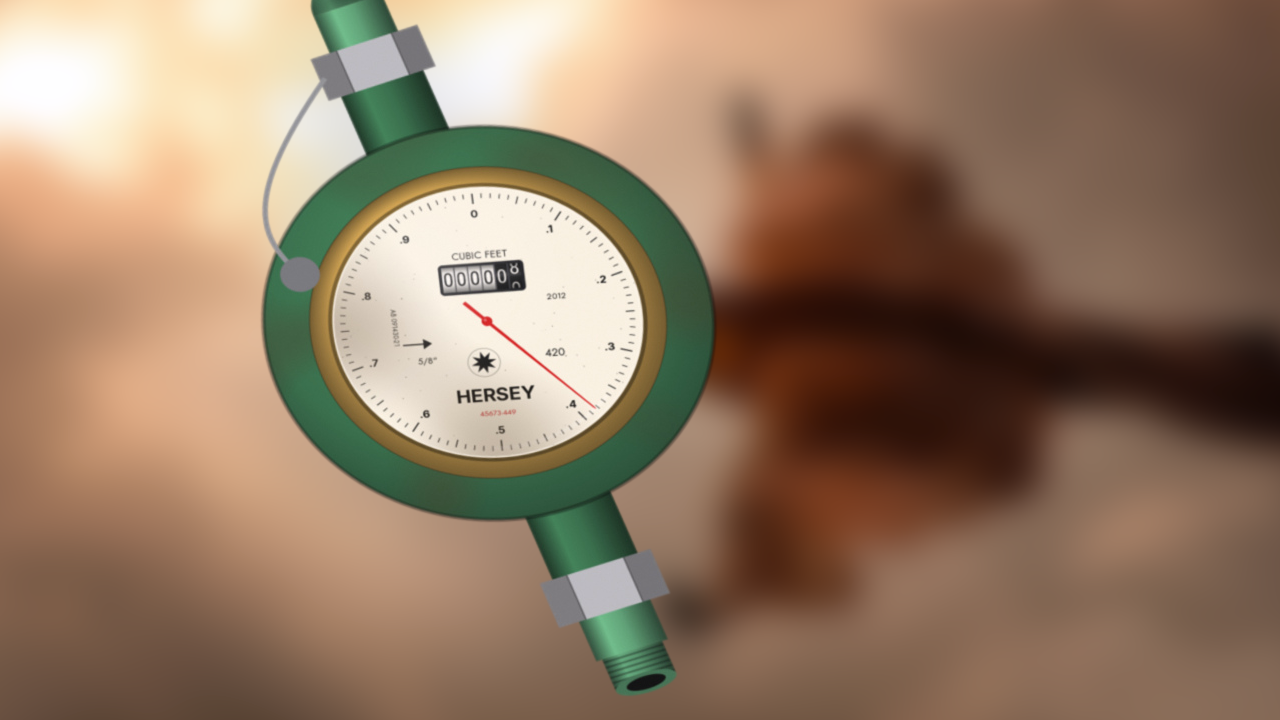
8.38 ft³
